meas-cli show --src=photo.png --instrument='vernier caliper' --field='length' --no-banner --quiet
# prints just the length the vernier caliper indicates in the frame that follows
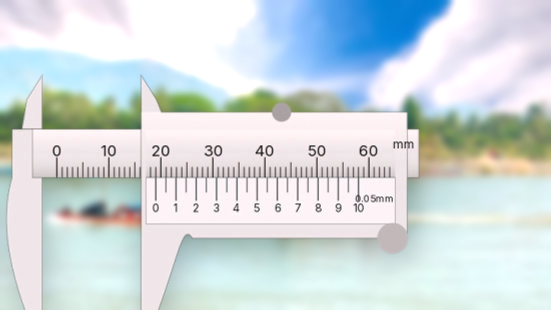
19.0 mm
